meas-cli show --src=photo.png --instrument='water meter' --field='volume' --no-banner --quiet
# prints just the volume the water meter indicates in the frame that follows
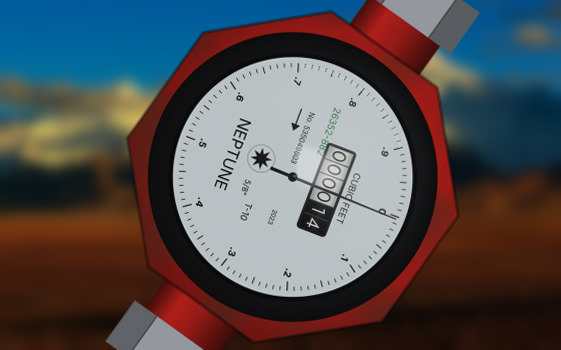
14.00 ft³
